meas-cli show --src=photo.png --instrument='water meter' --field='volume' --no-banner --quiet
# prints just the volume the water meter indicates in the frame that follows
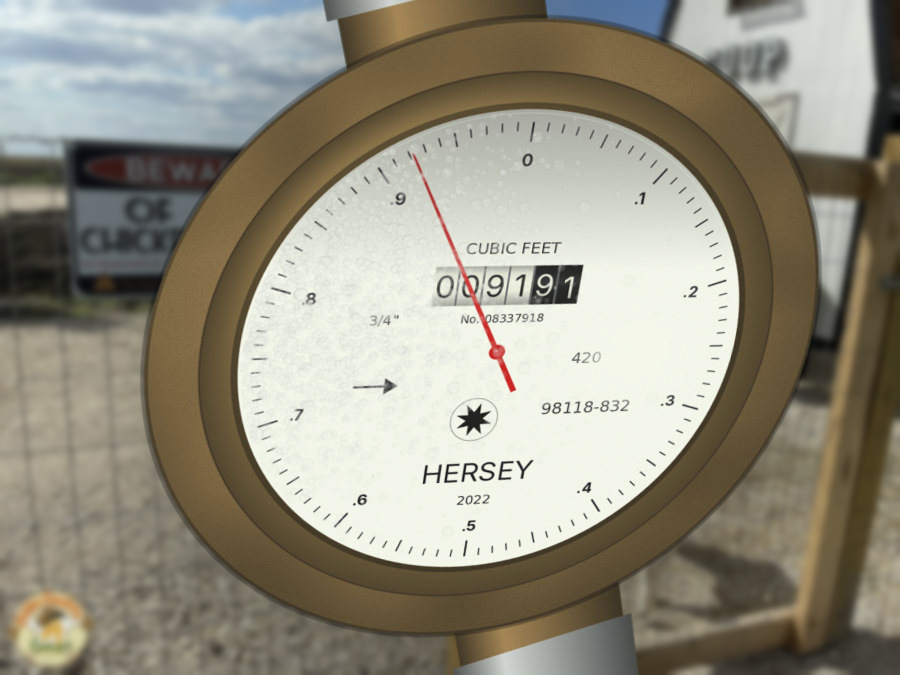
9190.92 ft³
